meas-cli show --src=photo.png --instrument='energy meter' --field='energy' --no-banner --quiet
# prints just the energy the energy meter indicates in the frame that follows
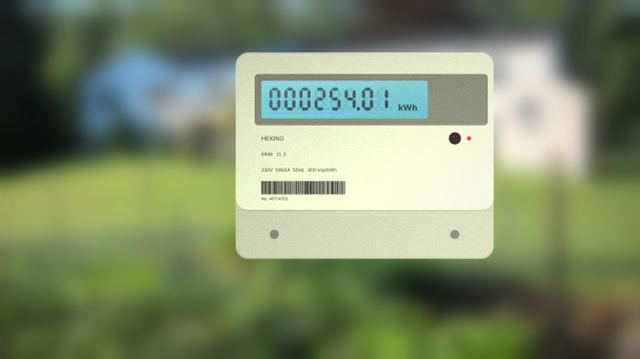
254.01 kWh
